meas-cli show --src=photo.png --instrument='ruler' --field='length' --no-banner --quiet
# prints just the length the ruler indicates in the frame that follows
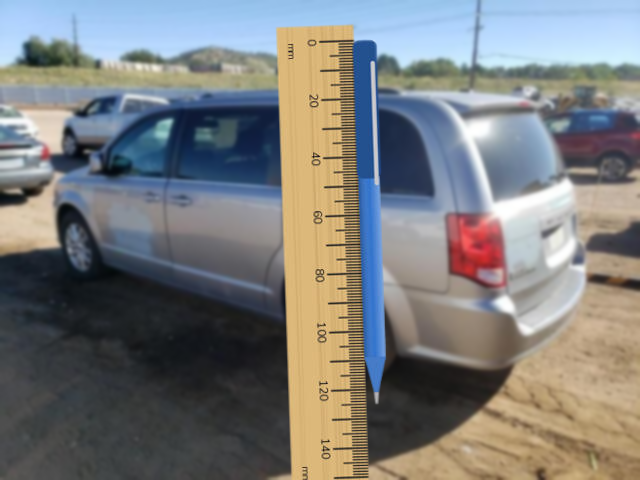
125 mm
